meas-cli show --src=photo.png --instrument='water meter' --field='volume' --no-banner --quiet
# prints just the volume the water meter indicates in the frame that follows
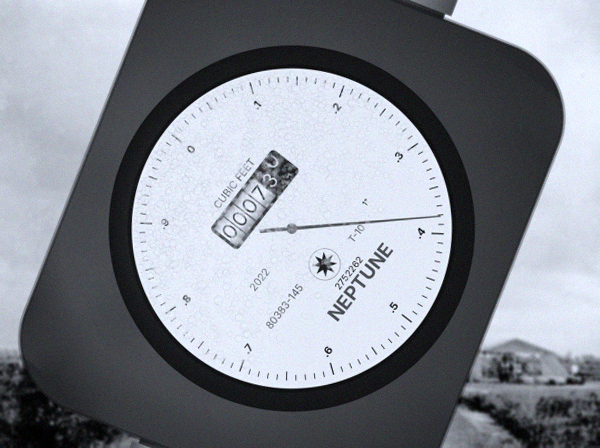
730.38 ft³
